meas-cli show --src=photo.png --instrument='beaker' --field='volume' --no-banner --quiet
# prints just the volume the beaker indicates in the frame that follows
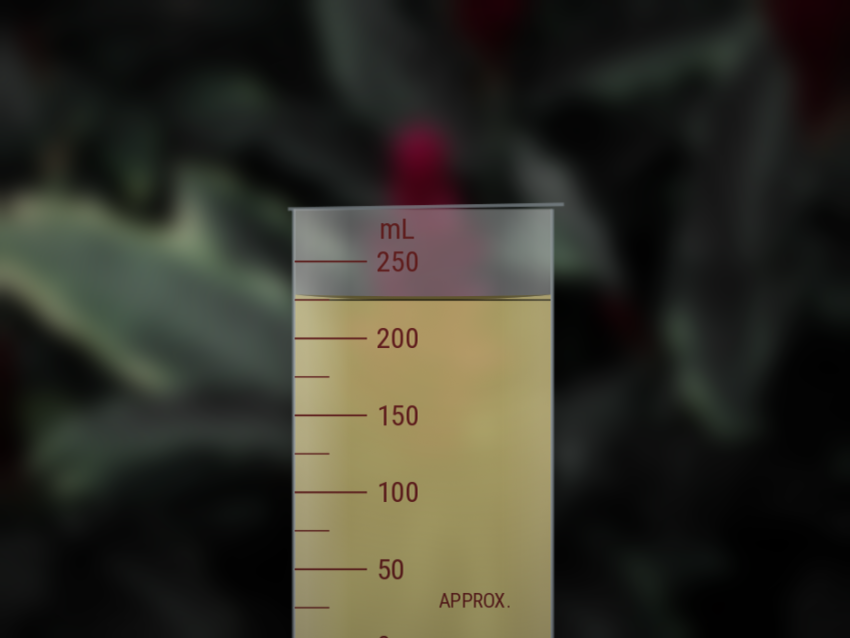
225 mL
